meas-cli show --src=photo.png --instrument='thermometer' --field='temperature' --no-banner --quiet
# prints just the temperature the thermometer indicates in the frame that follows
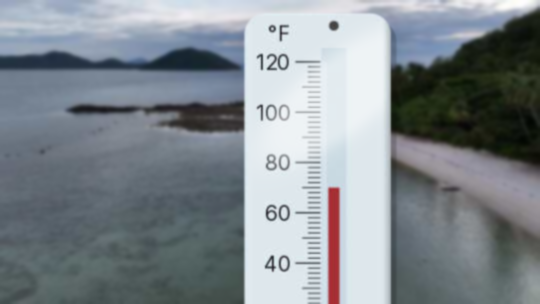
70 °F
